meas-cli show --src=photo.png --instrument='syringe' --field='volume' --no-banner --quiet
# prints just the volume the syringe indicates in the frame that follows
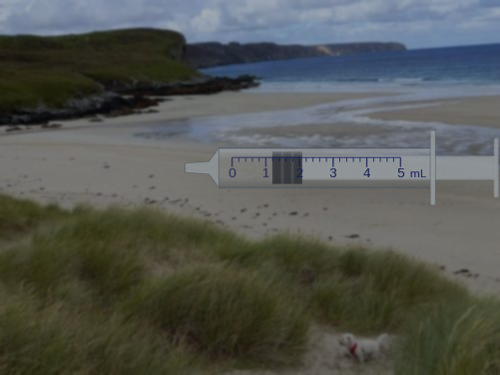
1.2 mL
